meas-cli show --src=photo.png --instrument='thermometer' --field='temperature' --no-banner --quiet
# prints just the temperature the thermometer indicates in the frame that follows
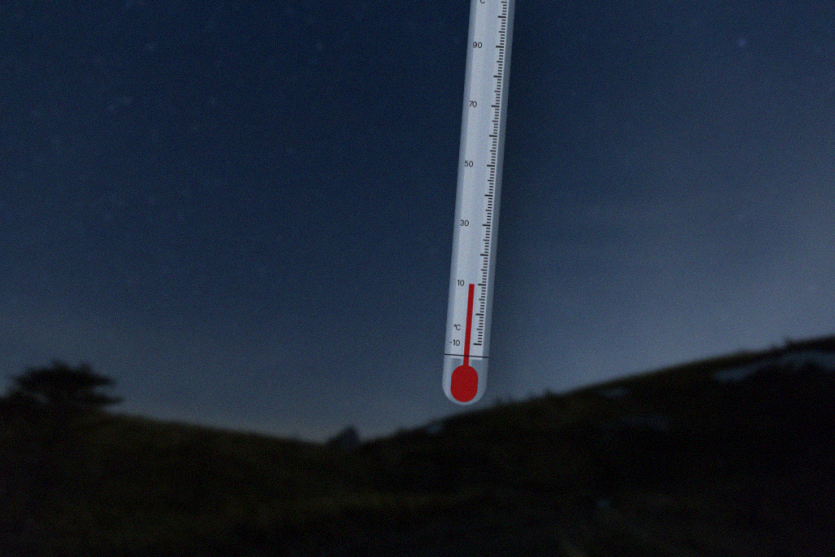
10 °C
